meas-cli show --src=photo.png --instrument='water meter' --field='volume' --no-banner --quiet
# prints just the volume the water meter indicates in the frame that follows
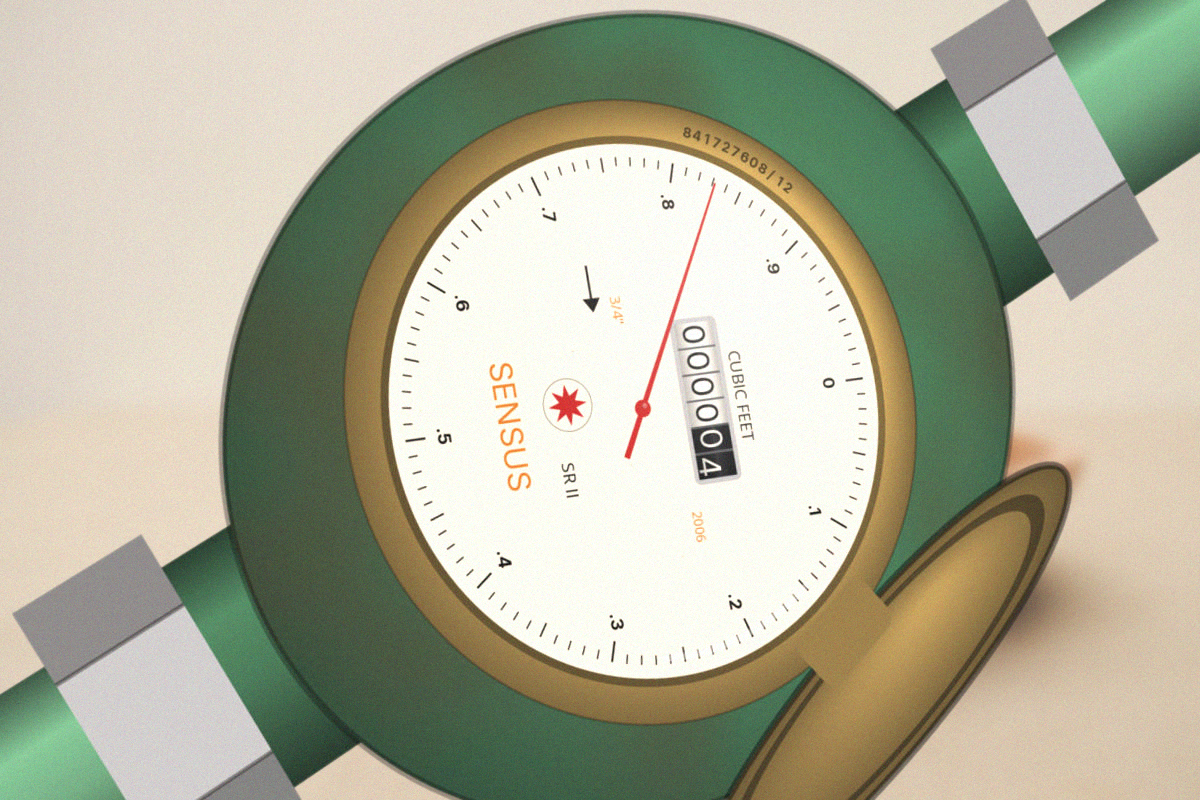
3.83 ft³
